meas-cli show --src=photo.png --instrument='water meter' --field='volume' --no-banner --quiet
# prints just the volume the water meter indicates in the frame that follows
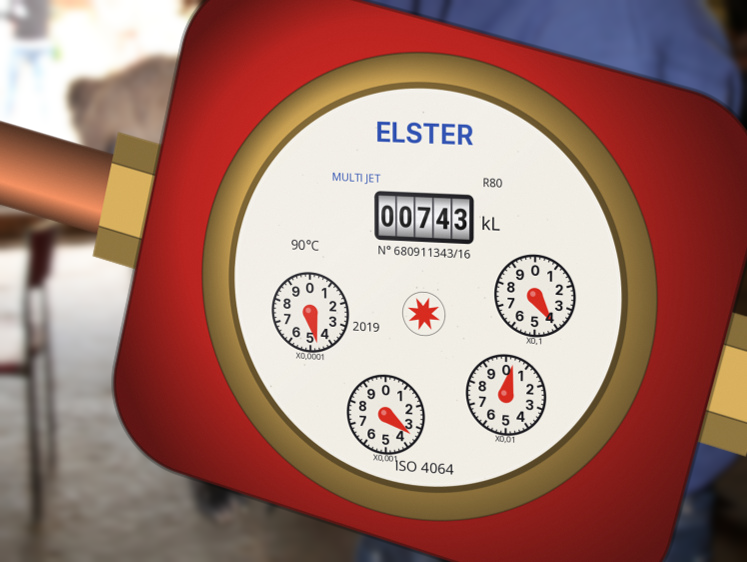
743.4034 kL
